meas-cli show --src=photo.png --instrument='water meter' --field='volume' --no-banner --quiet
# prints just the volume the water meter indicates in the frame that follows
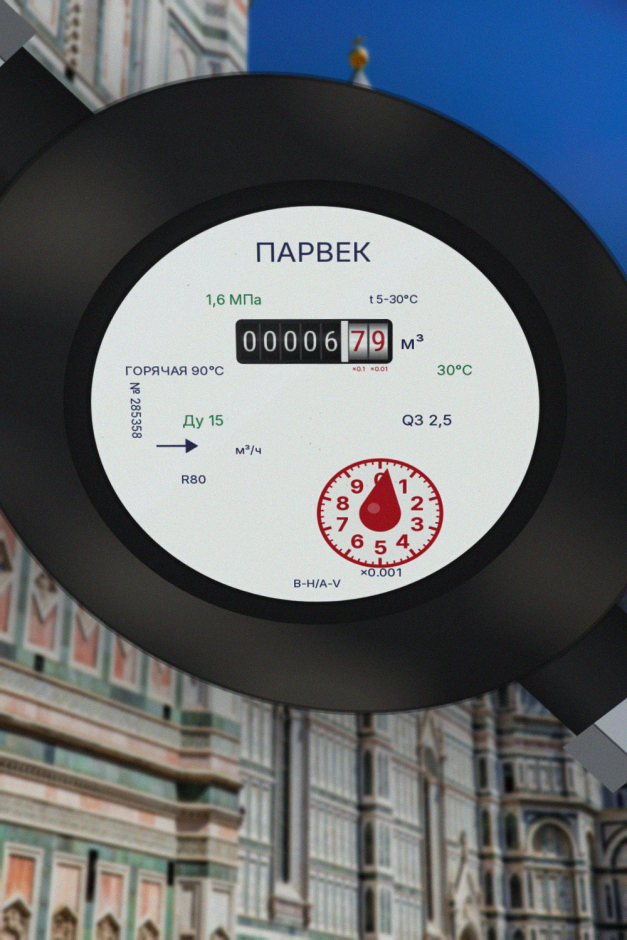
6.790 m³
